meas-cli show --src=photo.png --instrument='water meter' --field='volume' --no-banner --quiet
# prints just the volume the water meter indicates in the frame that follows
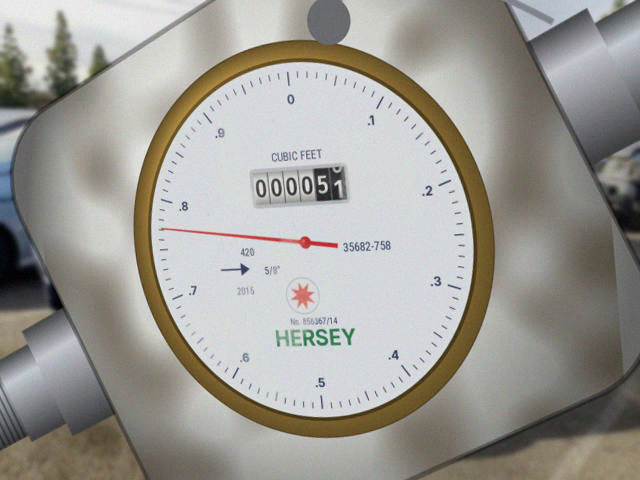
50.77 ft³
